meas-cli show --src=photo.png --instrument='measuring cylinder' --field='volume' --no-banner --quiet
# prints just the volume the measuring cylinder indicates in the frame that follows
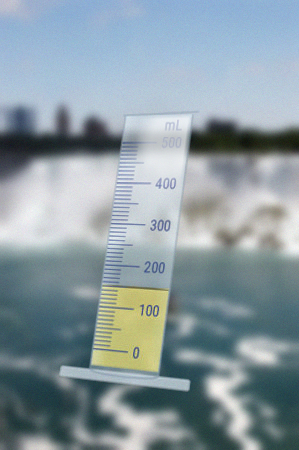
150 mL
